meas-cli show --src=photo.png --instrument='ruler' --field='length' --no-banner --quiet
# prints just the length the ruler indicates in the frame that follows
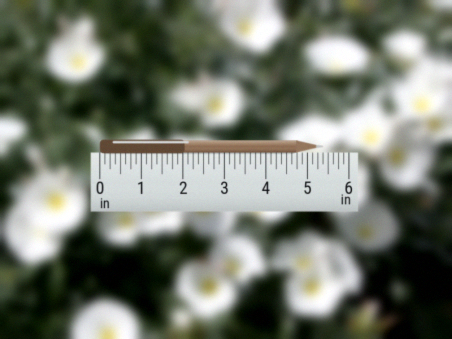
5.375 in
